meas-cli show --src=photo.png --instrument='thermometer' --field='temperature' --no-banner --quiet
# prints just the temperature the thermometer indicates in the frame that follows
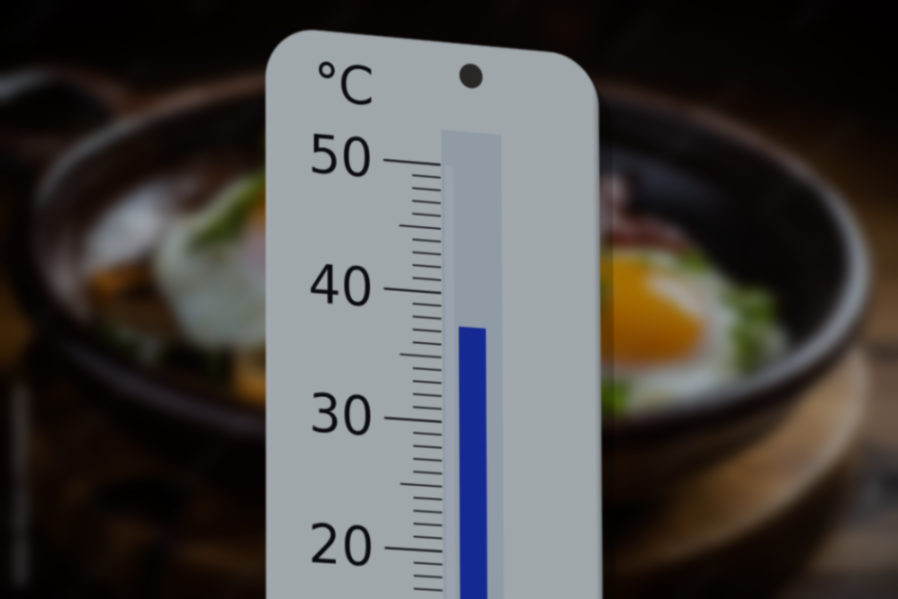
37.5 °C
